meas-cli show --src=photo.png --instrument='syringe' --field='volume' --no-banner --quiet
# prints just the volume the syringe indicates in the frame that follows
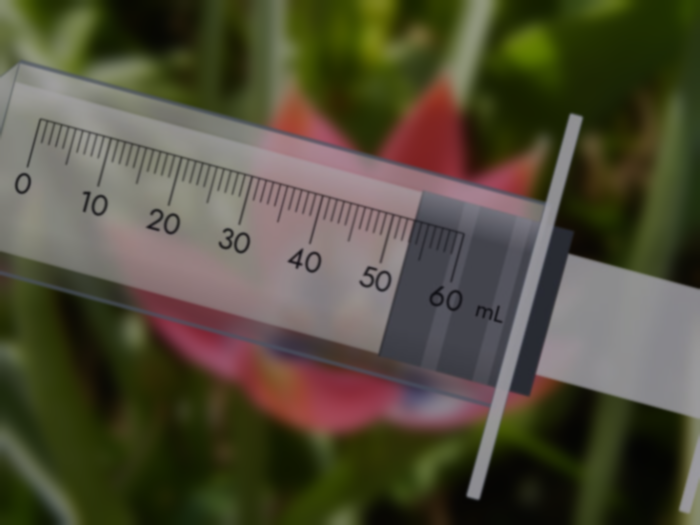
53 mL
